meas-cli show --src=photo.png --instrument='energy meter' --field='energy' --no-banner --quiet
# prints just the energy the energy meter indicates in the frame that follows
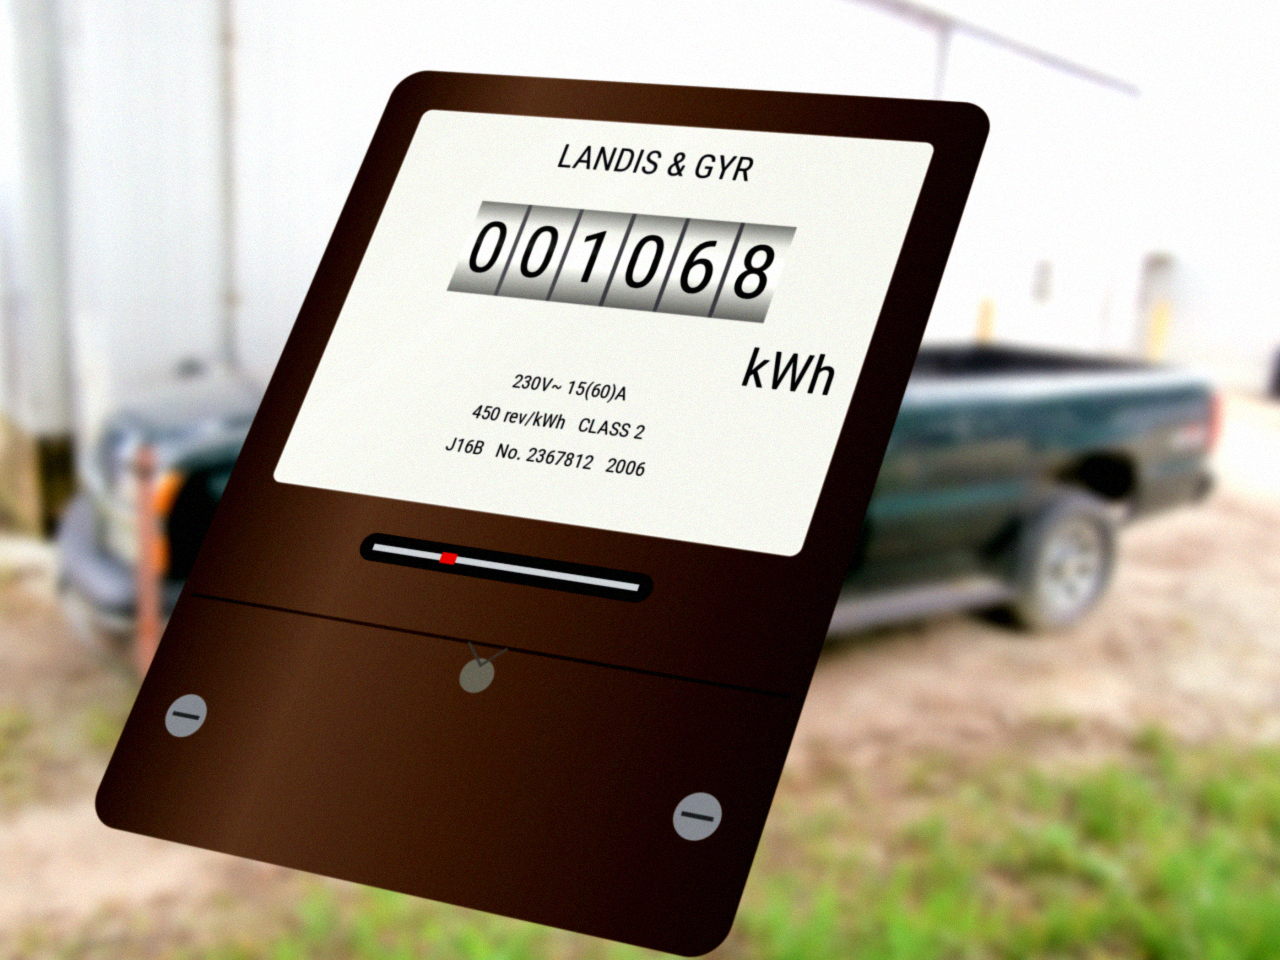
1068 kWh
